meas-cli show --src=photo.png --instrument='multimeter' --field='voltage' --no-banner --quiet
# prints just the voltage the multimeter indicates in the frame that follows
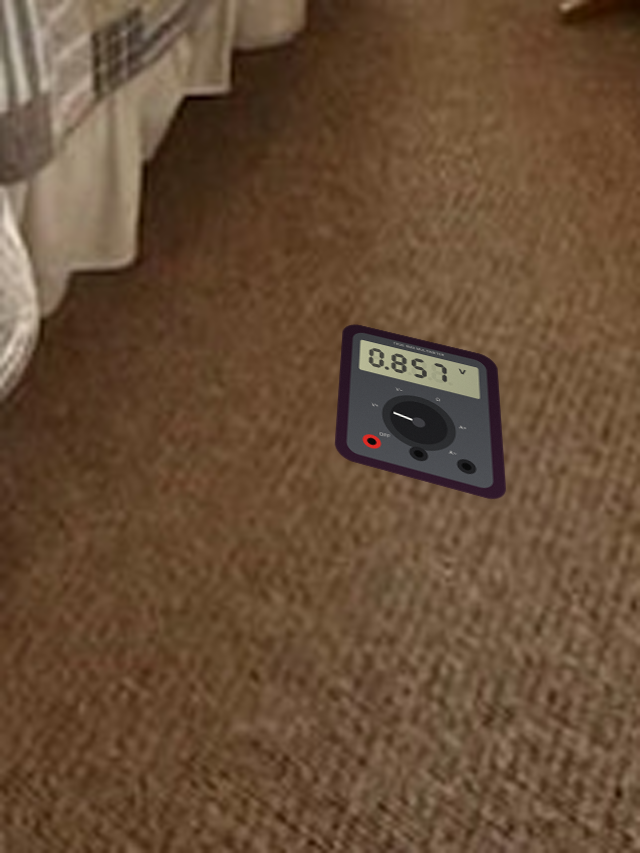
0.857 V
